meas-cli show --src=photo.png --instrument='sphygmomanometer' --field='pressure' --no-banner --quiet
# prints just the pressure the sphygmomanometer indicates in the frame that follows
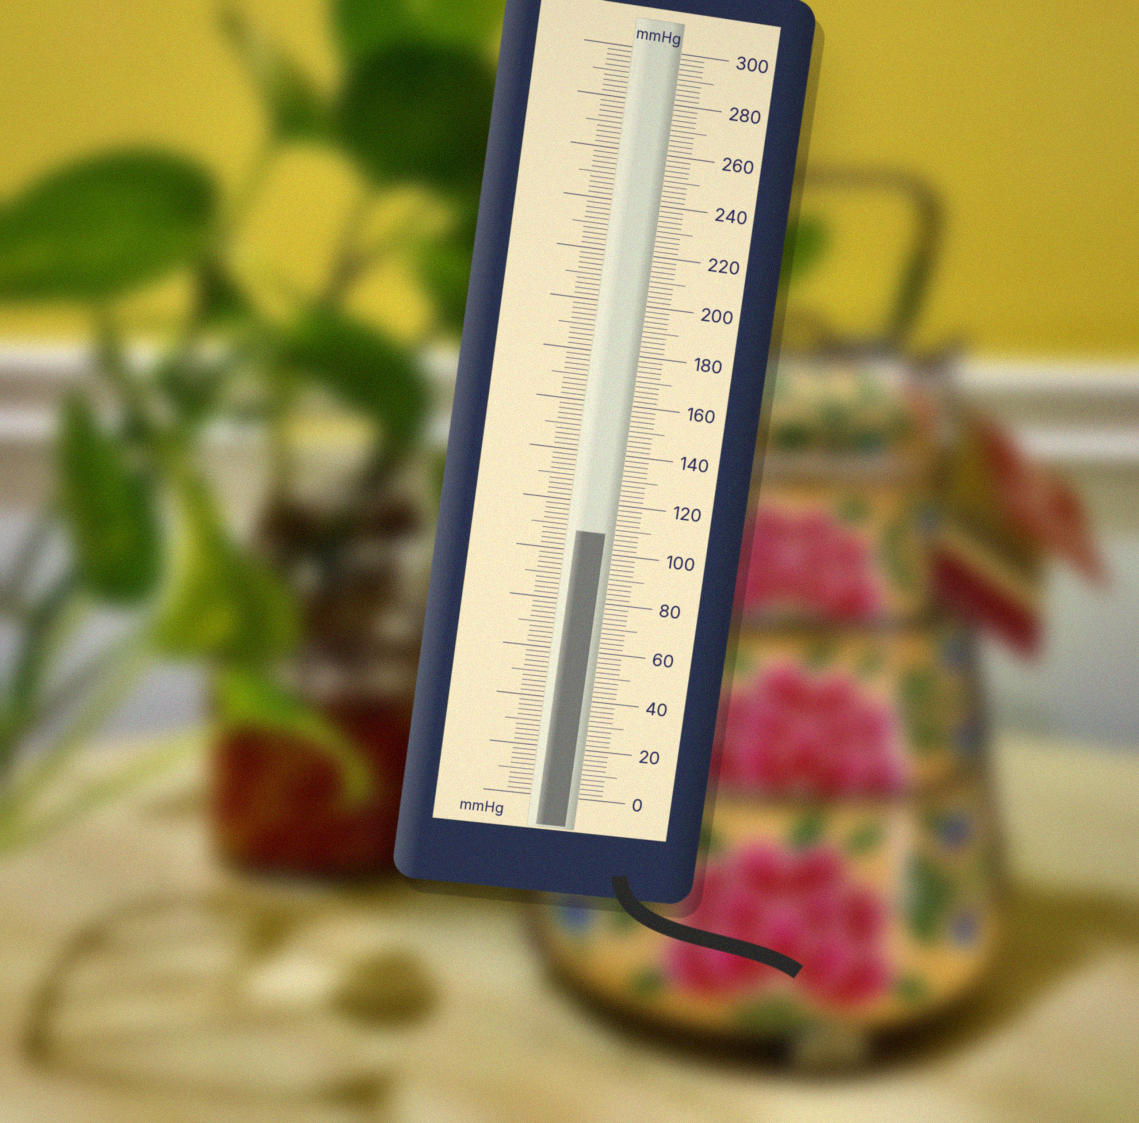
108 mmHg
